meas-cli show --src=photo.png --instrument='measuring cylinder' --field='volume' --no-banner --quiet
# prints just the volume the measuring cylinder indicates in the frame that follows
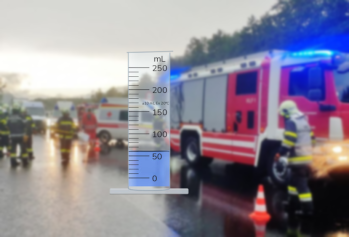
60 mL
